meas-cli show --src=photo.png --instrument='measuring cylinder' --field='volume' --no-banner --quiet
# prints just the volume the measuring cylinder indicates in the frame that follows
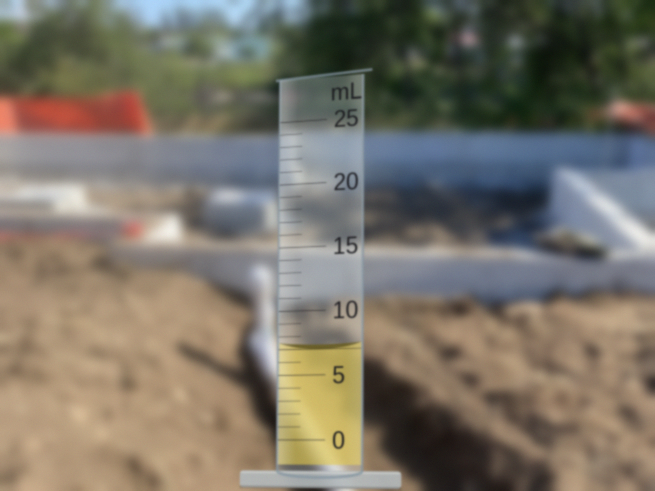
7 mL
